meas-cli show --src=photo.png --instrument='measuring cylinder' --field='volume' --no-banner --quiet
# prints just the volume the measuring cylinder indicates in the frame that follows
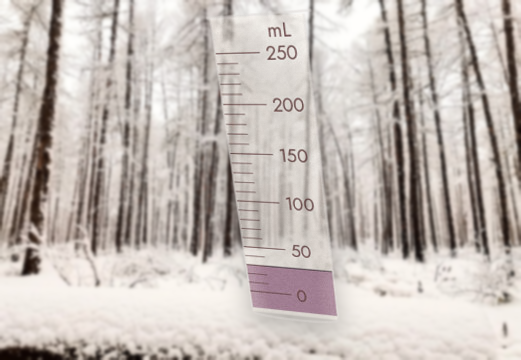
30 mL
